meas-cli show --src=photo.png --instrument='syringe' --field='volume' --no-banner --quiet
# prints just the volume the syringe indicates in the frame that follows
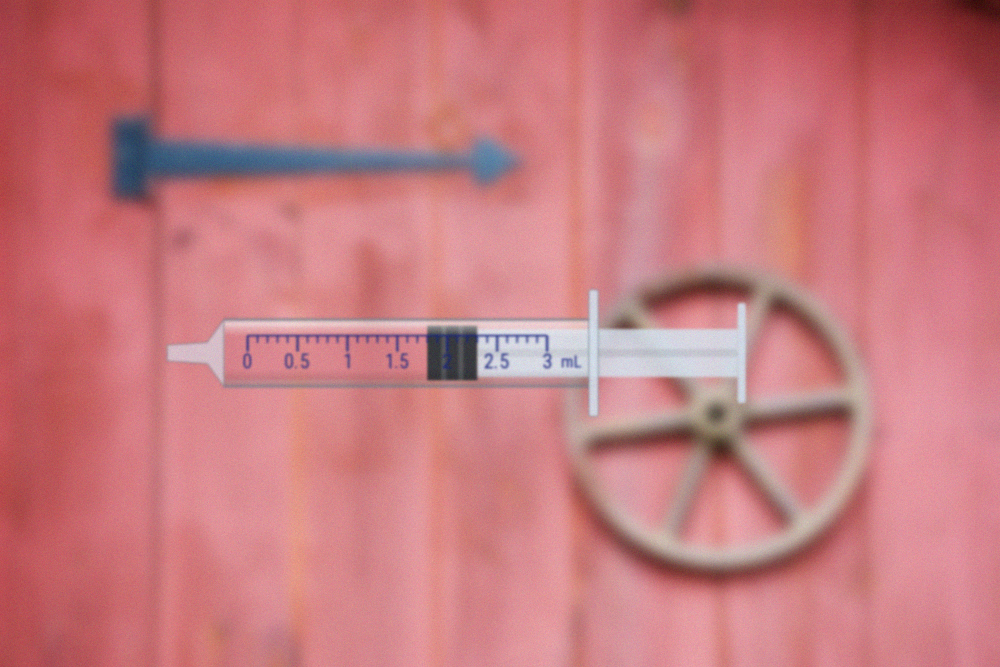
1.8 mL
